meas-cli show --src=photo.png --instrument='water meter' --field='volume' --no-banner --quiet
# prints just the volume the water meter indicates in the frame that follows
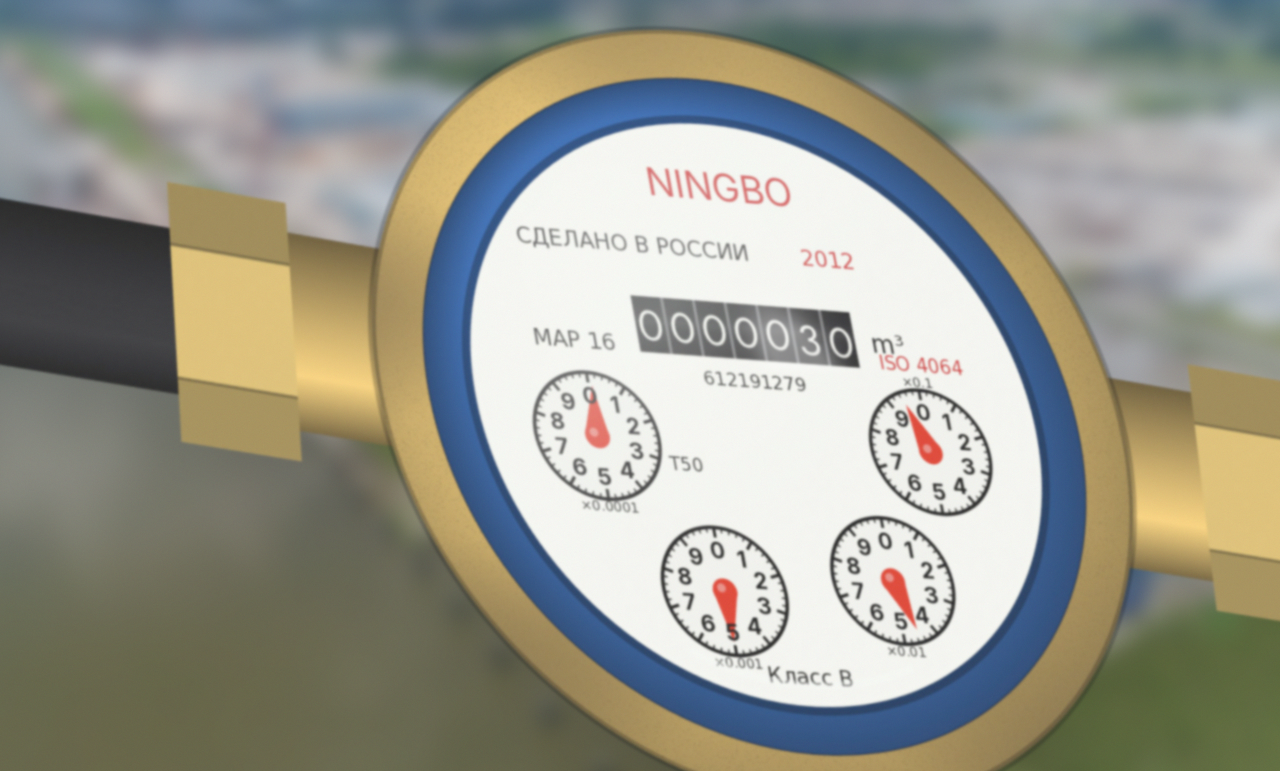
29.9450 m³
